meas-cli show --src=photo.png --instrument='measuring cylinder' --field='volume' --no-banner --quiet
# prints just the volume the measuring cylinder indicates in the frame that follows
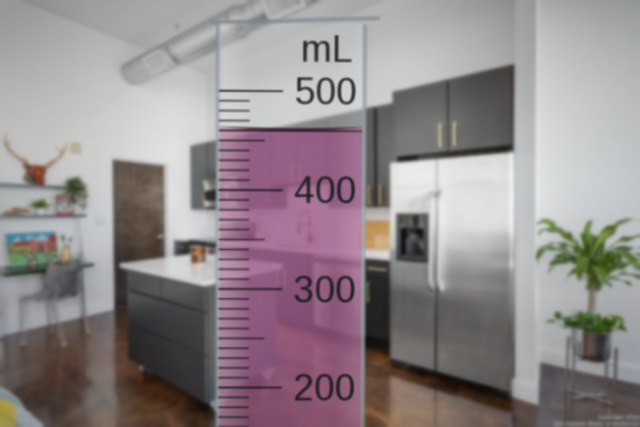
460 mL
